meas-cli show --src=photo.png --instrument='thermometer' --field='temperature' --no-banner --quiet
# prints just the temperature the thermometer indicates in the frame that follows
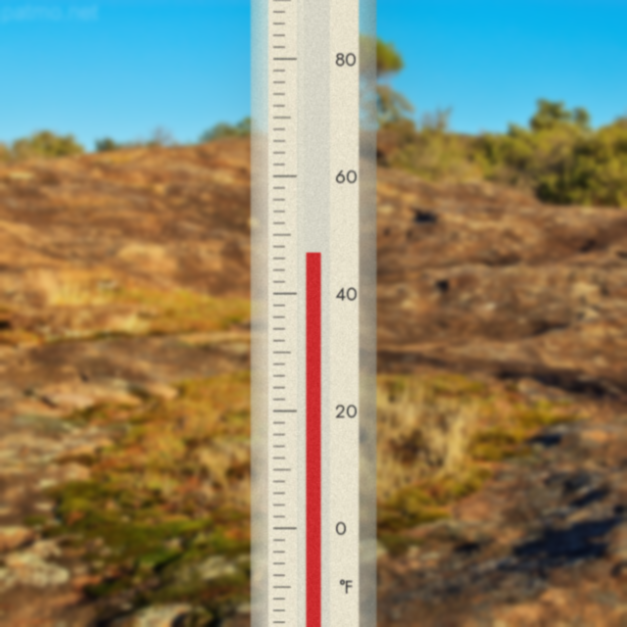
47 °F
